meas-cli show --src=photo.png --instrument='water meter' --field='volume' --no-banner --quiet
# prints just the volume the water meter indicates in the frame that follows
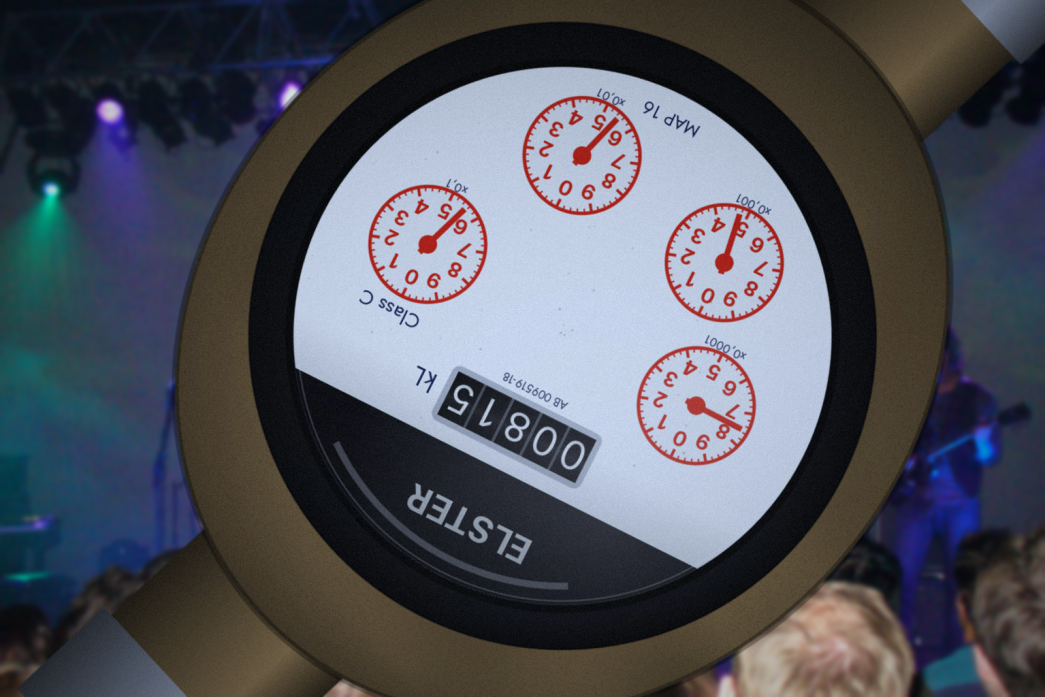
815.5547 kL
